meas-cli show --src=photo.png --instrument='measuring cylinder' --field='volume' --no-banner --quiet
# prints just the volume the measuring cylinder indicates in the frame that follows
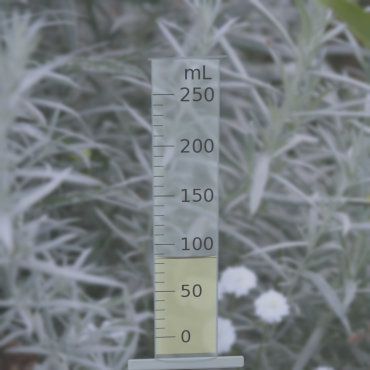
85 mL
